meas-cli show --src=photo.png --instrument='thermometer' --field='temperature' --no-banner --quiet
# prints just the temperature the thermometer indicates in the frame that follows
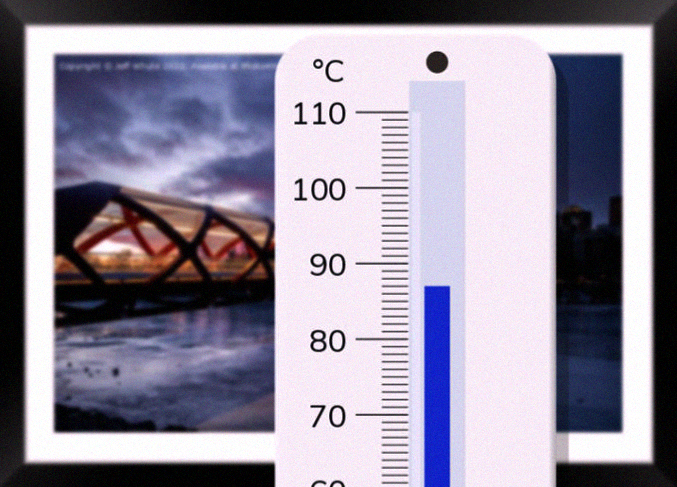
87 °C
